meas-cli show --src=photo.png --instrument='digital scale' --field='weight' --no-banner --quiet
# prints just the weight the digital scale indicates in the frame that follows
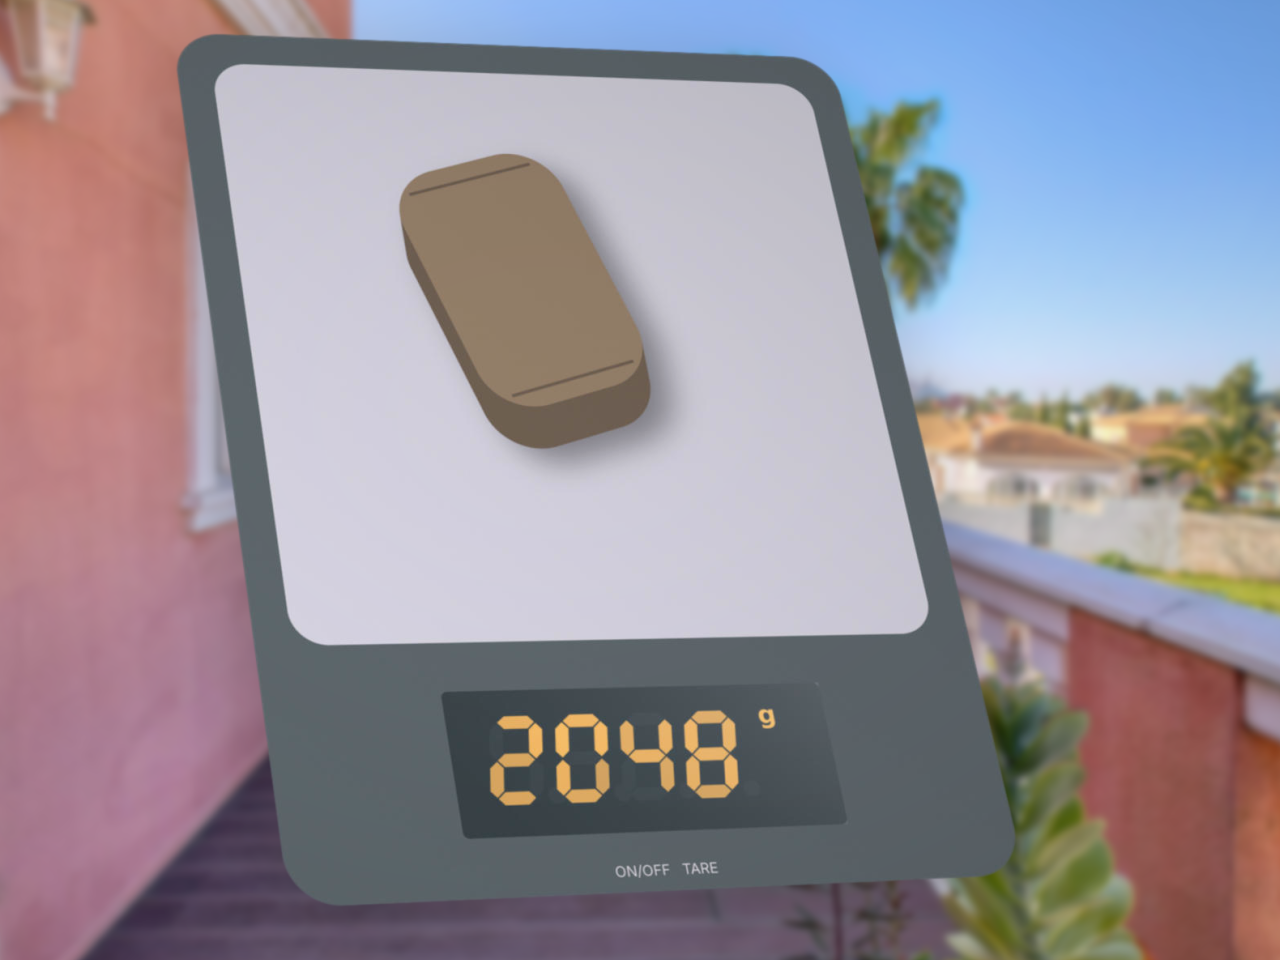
2048 g
